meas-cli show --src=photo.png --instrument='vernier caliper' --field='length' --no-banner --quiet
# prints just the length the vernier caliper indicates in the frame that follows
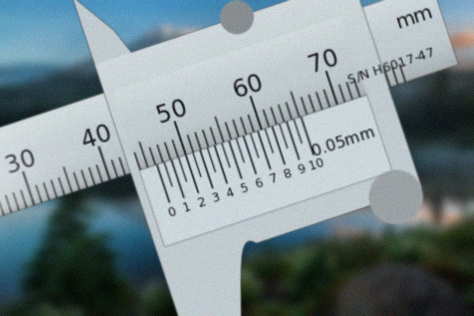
46.2 mm
